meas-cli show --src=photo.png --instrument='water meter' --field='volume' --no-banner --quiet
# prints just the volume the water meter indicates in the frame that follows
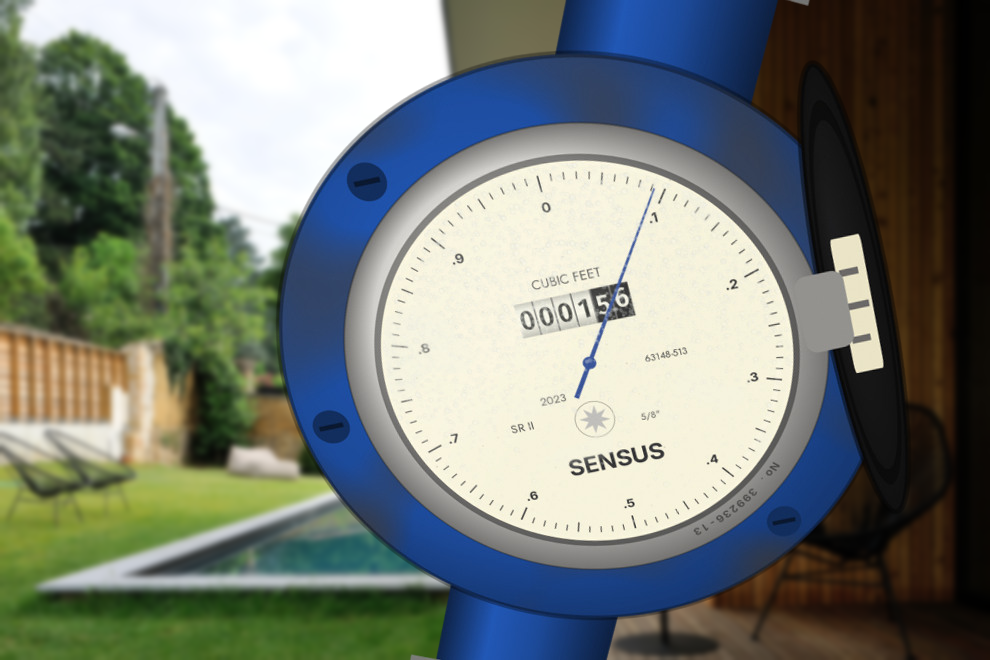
156.09 ft³
